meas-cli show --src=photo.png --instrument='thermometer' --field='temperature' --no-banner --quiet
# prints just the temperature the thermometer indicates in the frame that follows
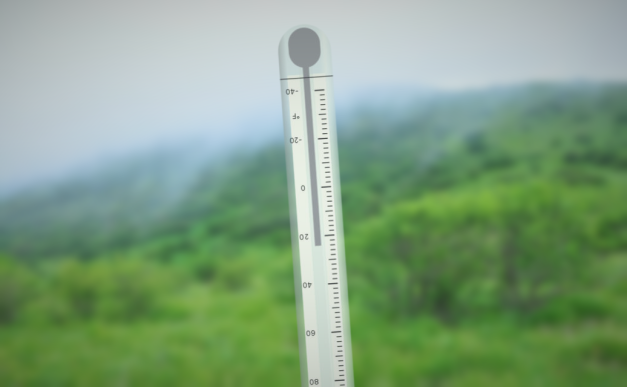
24 °F
